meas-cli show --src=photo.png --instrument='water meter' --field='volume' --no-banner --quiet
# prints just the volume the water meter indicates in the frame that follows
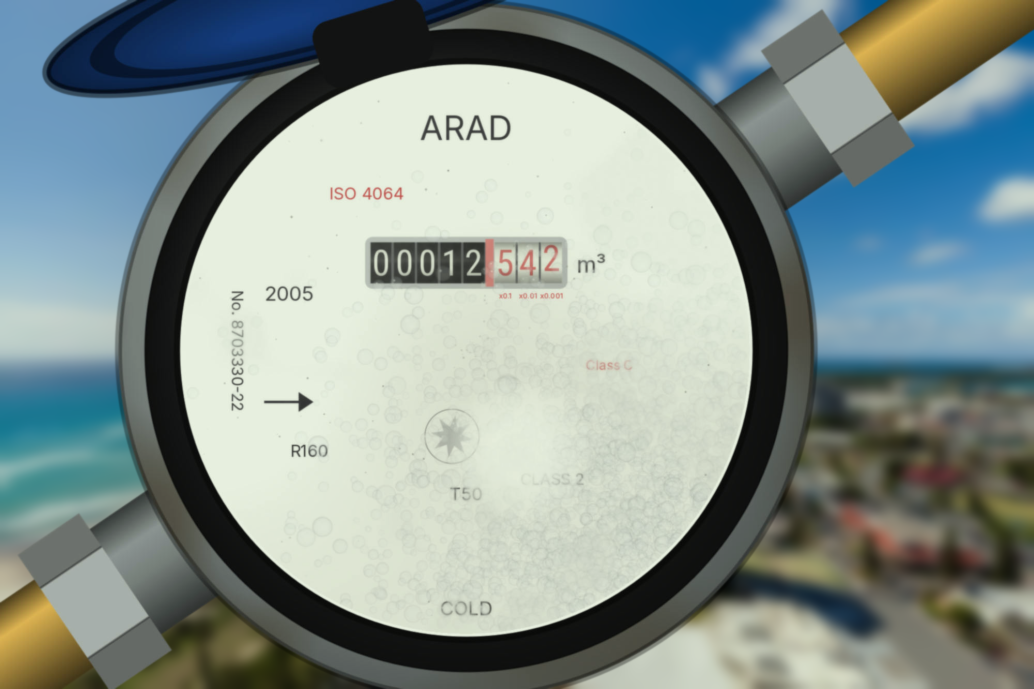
12.542 m³
